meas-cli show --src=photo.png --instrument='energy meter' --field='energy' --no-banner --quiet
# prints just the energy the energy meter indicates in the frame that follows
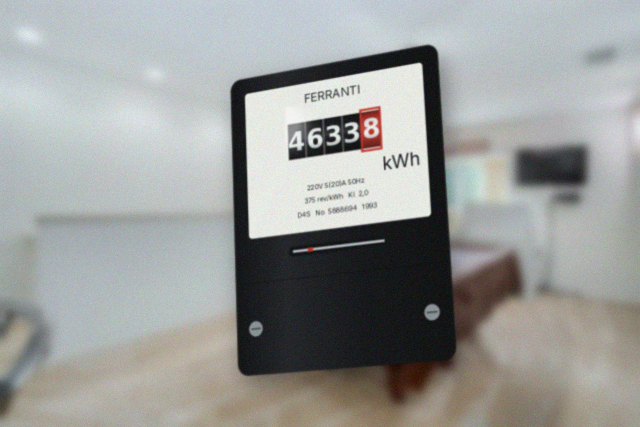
4633.8 kWh
